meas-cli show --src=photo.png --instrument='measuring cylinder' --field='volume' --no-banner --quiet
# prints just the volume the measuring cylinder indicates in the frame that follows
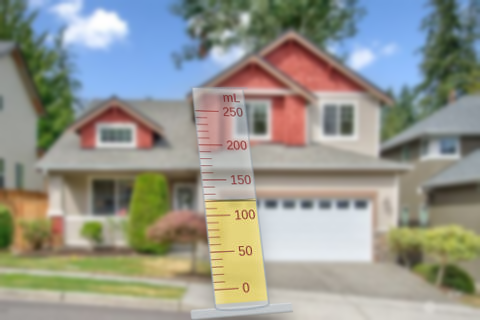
120 mL
